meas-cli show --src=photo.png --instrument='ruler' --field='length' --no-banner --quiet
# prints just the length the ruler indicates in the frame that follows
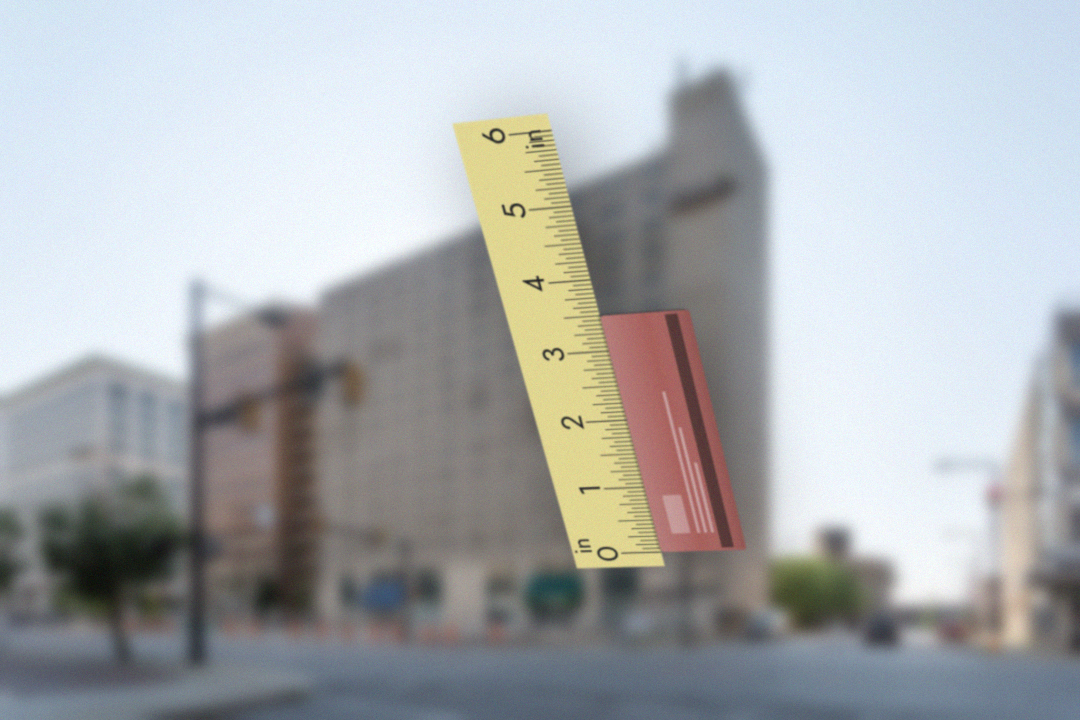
3.5 in
